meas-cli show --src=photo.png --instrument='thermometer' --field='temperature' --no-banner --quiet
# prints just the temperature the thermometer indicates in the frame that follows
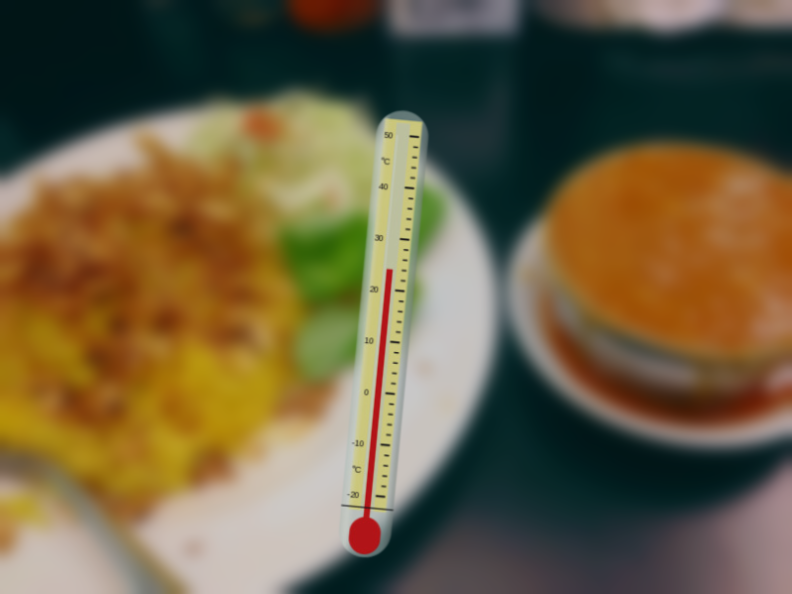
24 °C
